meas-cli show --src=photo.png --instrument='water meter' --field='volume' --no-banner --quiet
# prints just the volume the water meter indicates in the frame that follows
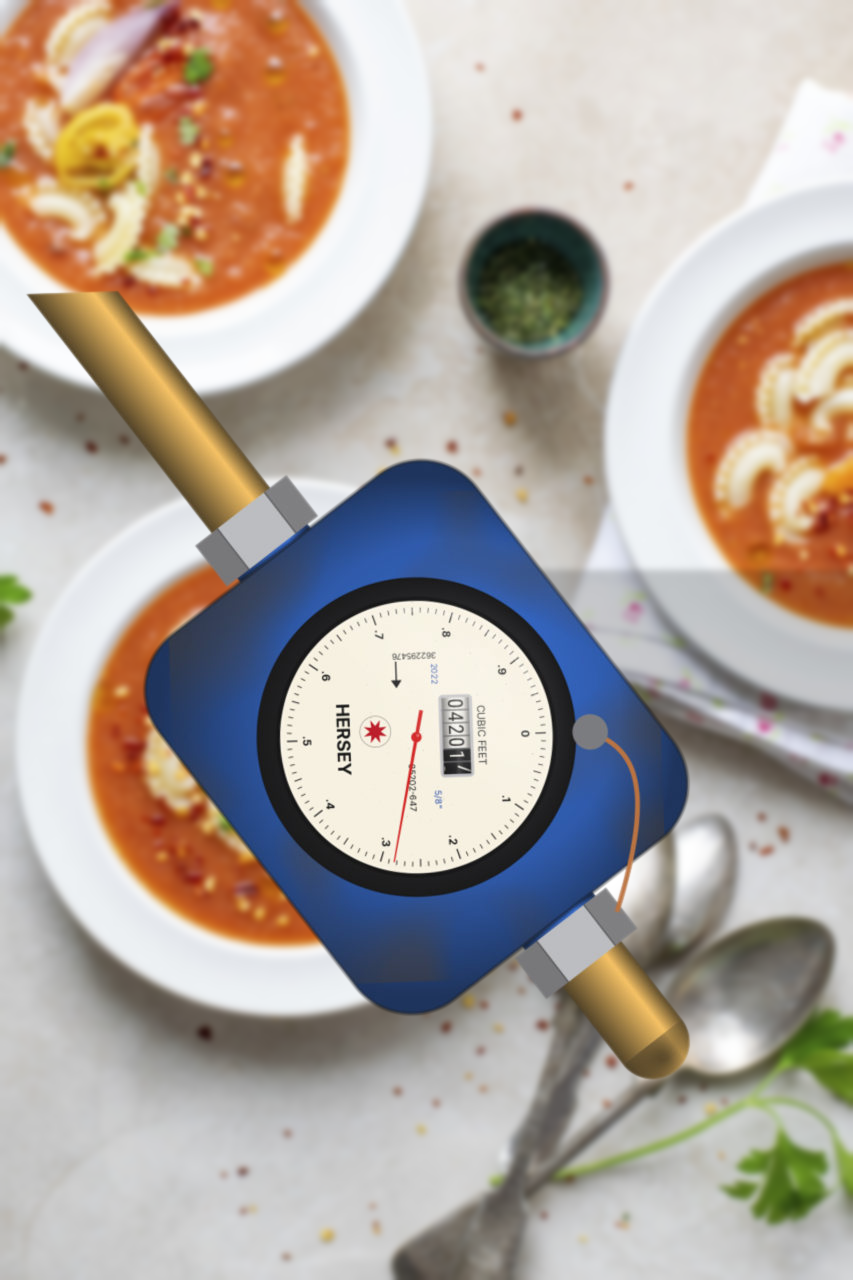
42017.28 ft³
